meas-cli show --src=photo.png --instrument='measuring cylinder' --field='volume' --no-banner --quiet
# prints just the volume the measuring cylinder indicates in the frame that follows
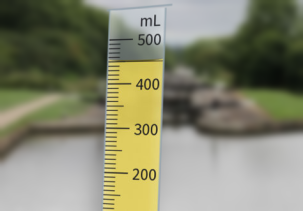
450 mL
